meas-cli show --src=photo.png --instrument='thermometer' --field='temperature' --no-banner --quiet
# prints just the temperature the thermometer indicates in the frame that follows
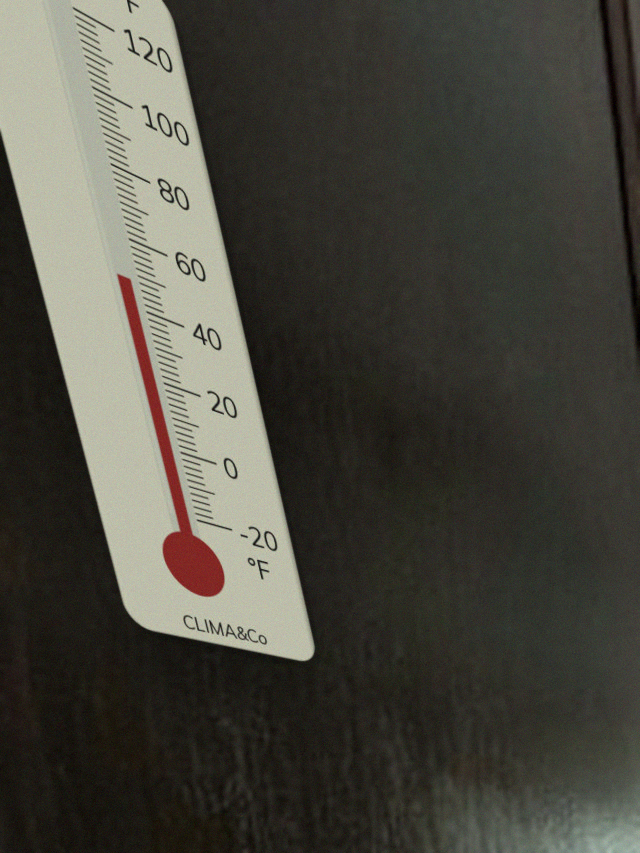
48 °F
